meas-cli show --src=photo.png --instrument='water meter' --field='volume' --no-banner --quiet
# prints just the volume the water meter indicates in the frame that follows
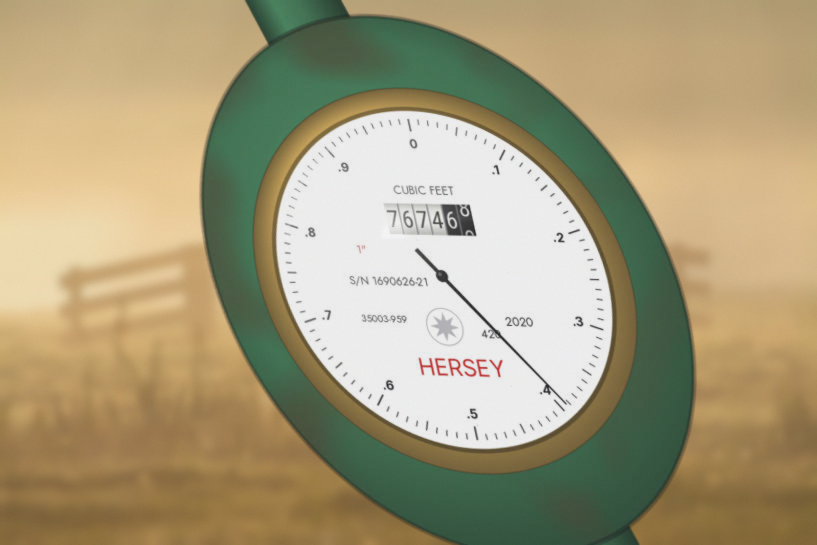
767468.39 ft³
